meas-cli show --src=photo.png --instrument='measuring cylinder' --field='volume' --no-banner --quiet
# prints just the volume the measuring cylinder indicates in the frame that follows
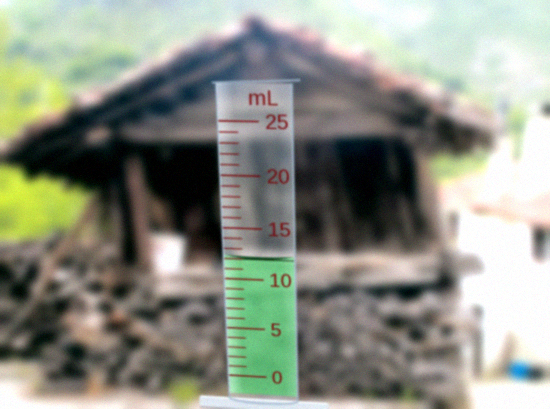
12 mL
